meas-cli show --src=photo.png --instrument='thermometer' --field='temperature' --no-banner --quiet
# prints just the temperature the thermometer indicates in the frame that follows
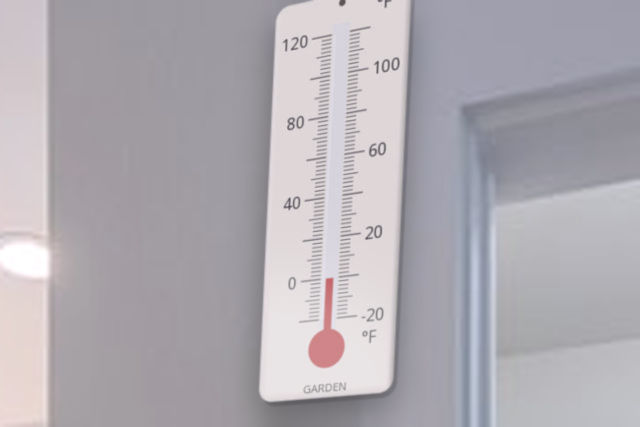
0 °F
